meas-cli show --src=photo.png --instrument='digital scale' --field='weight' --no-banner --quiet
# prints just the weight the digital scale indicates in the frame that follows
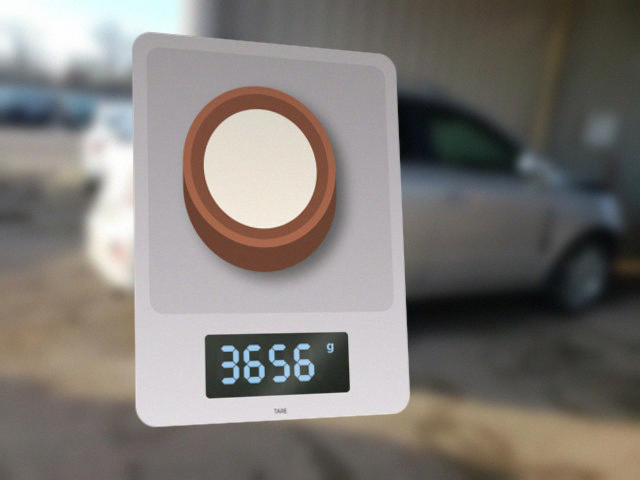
3656 g
